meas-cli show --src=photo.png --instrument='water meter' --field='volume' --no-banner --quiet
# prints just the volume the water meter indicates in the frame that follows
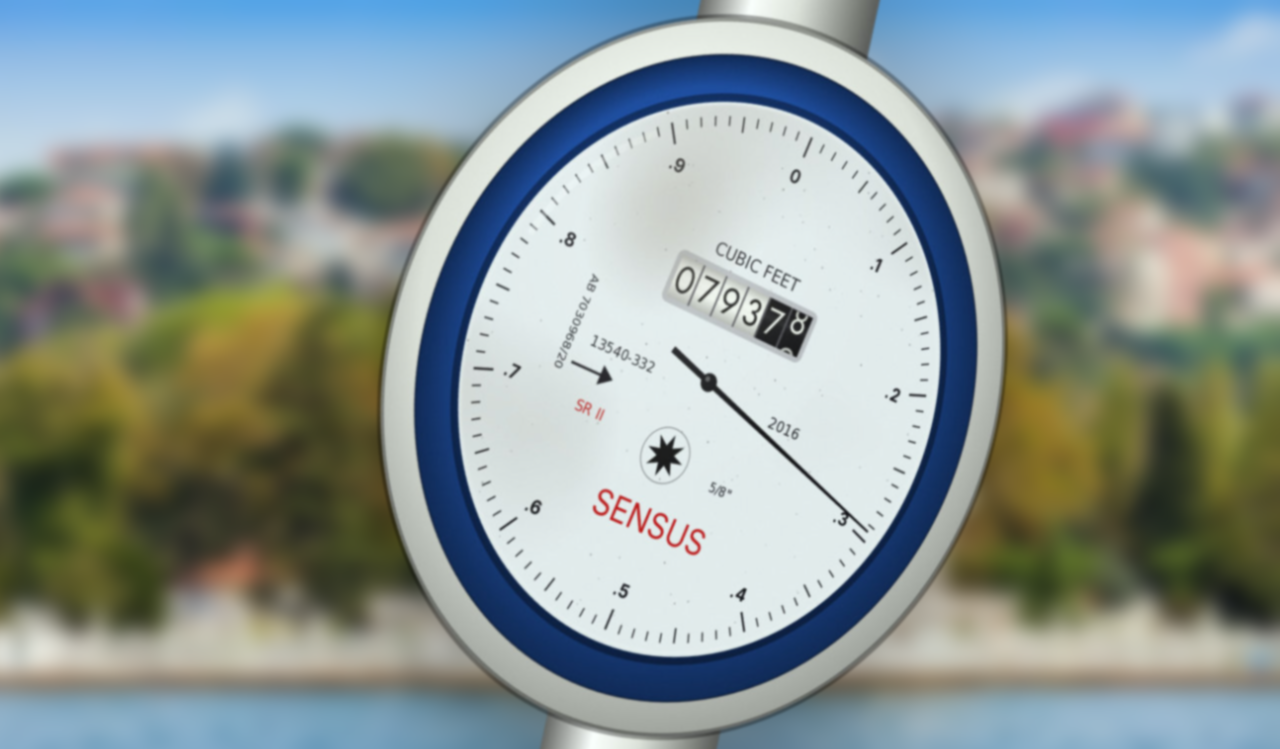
79378.29 ft³
